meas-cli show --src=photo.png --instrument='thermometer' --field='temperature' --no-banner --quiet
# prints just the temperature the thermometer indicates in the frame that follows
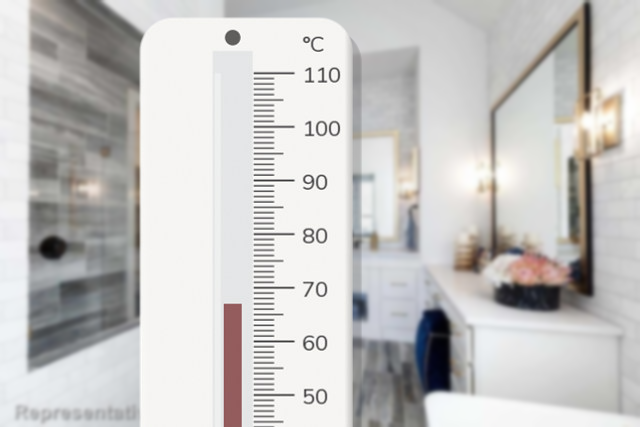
67 °C
